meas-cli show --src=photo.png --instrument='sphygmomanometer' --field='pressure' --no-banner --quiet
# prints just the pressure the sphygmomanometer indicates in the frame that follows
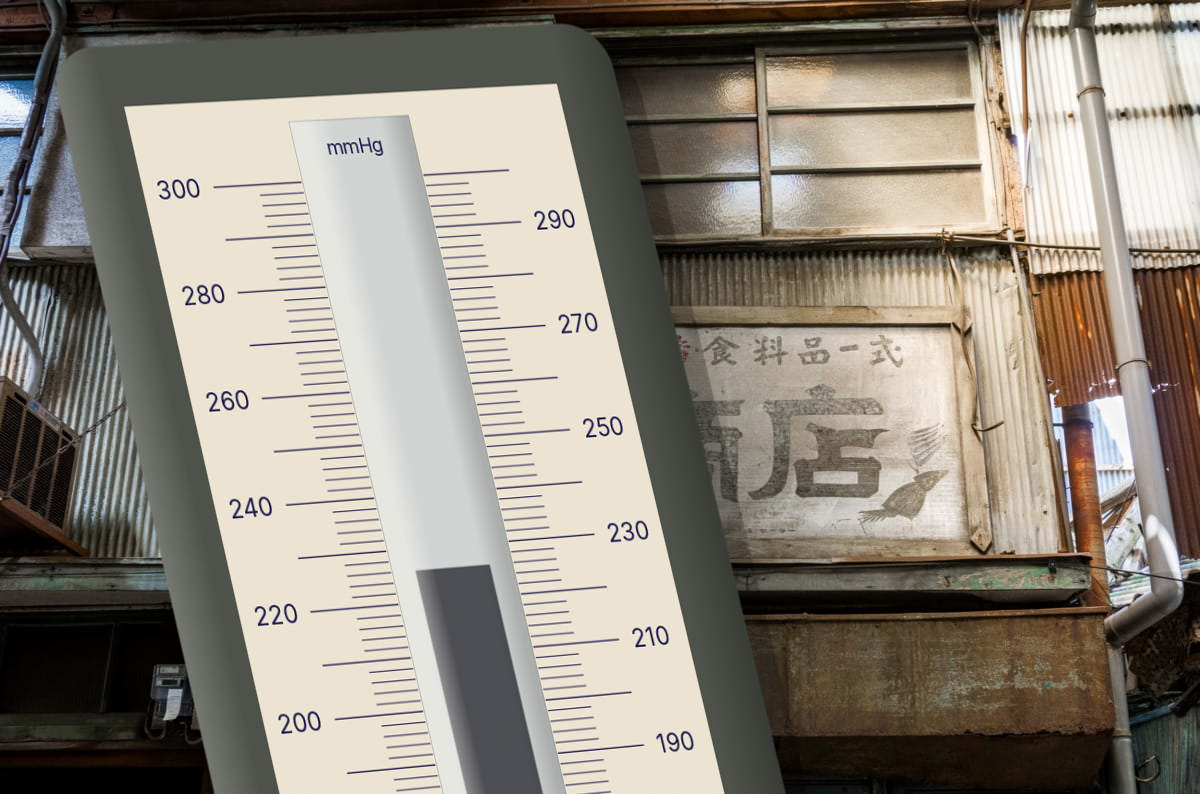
226 mmHg
